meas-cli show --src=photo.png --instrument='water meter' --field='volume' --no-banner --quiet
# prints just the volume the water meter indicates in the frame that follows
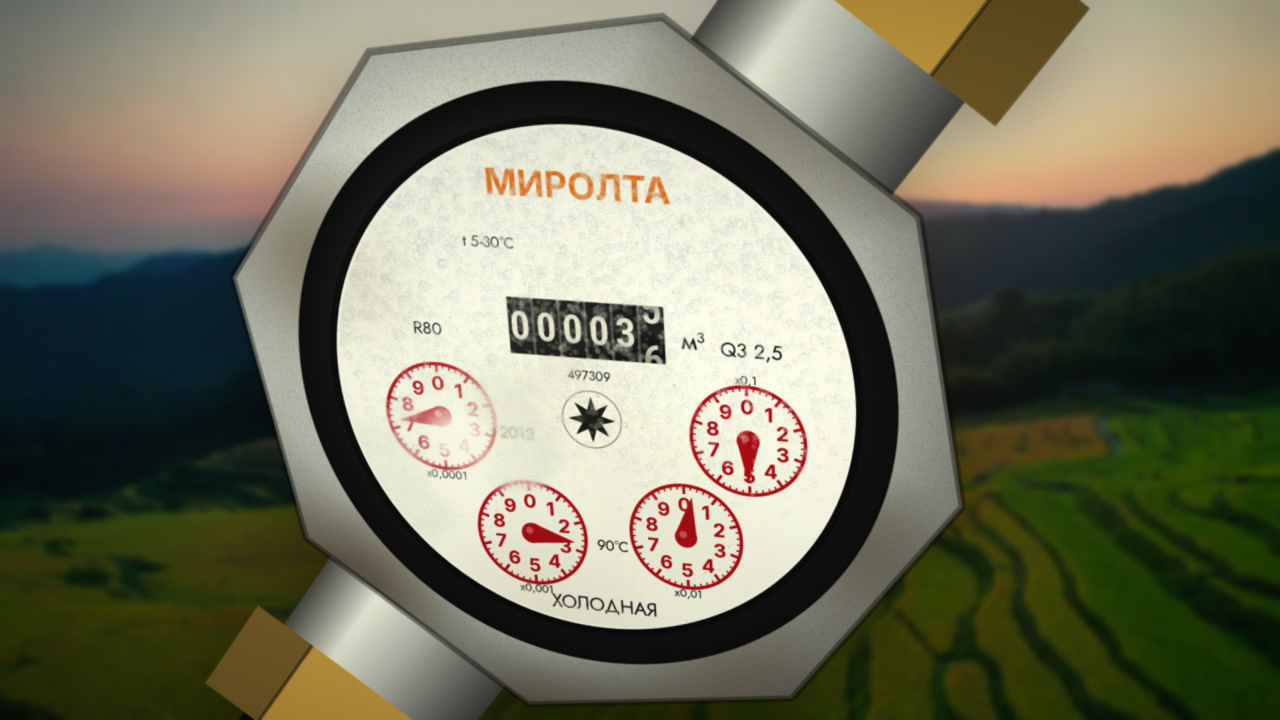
35.5027 m³
